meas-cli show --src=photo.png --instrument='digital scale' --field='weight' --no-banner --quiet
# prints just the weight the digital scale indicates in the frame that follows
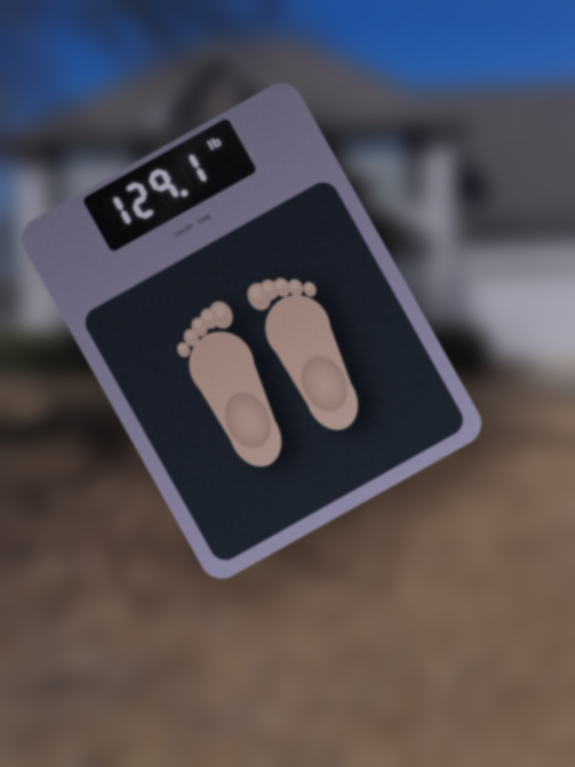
129.1 lb
